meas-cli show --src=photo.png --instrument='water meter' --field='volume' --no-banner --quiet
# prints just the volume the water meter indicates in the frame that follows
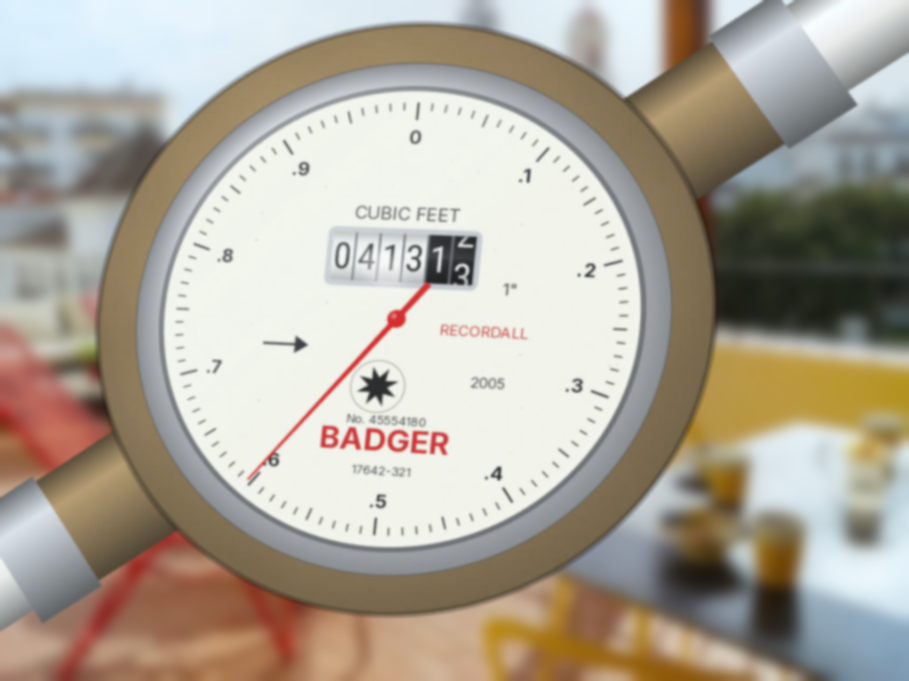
41312.60 ft³
